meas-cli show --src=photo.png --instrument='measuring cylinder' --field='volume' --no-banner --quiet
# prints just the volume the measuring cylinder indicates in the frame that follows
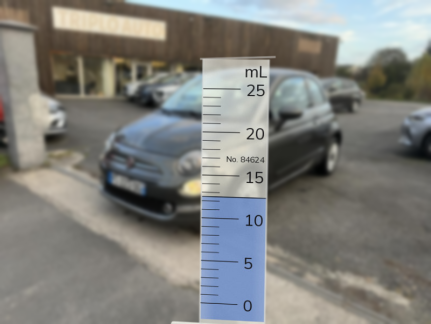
12.5 mL
